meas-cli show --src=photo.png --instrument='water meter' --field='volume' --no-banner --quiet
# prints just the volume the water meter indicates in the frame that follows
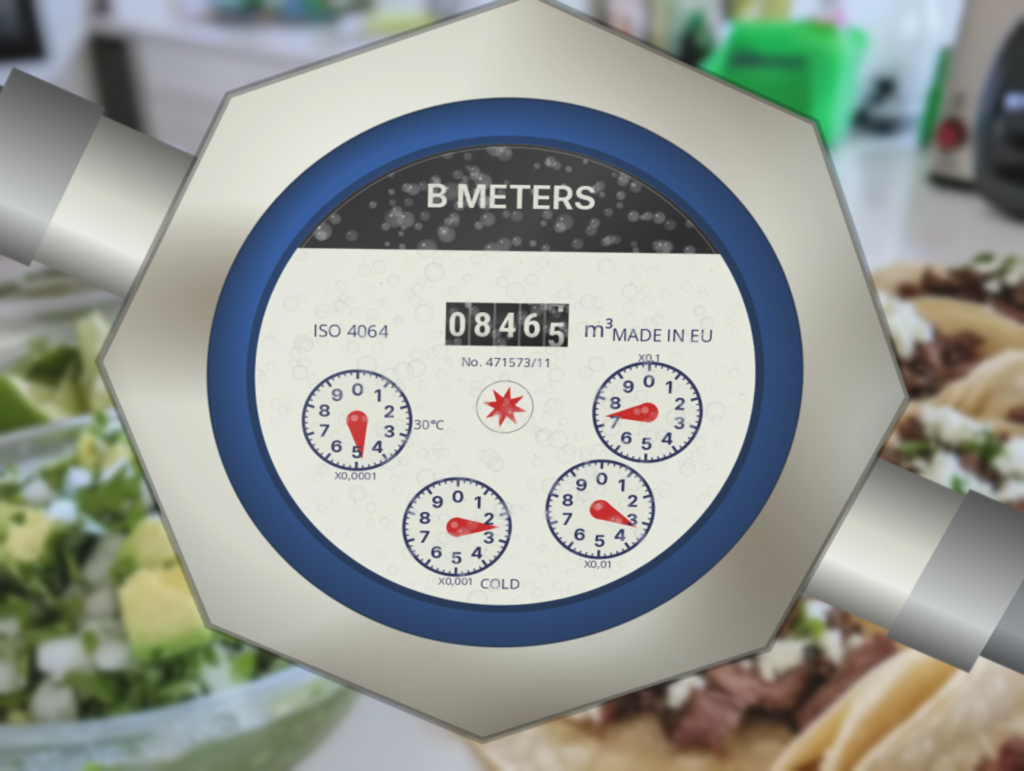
8464.7324 m³
